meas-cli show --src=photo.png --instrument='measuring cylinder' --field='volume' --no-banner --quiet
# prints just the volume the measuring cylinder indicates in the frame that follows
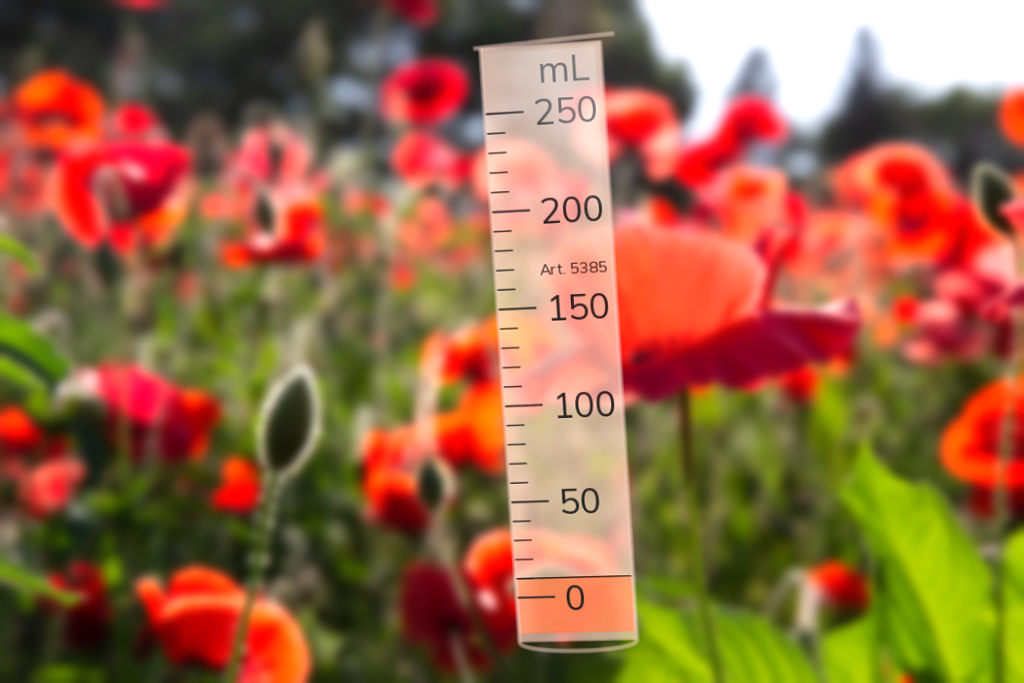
10 mL
